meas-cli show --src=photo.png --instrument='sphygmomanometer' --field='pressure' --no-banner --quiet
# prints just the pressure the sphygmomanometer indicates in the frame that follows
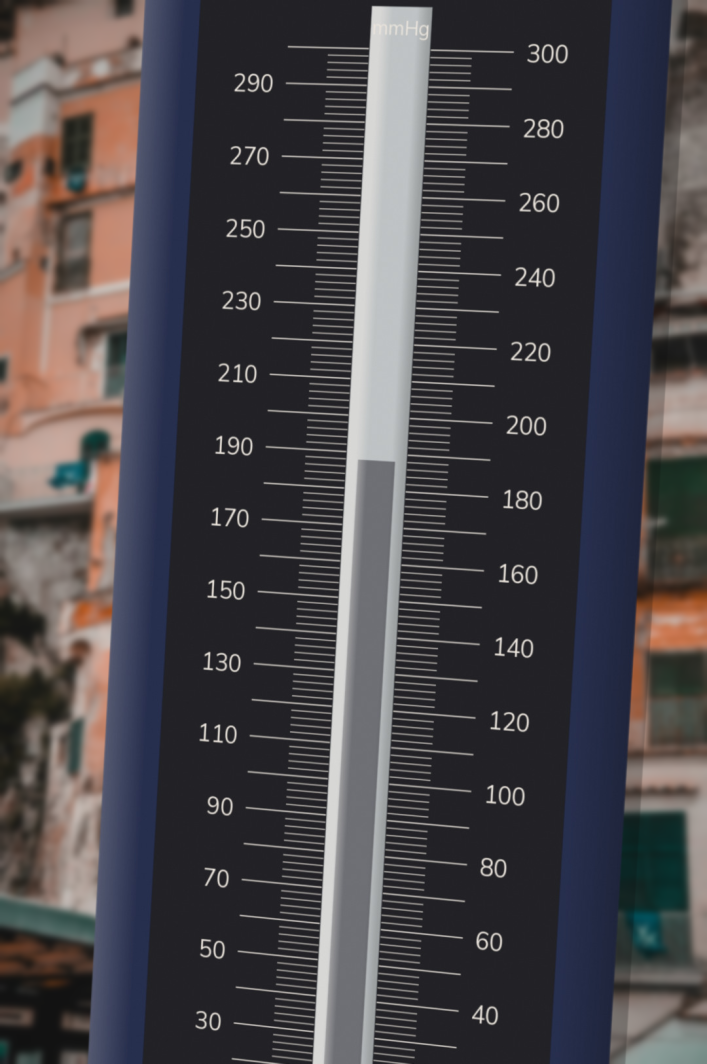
188 mmHg
